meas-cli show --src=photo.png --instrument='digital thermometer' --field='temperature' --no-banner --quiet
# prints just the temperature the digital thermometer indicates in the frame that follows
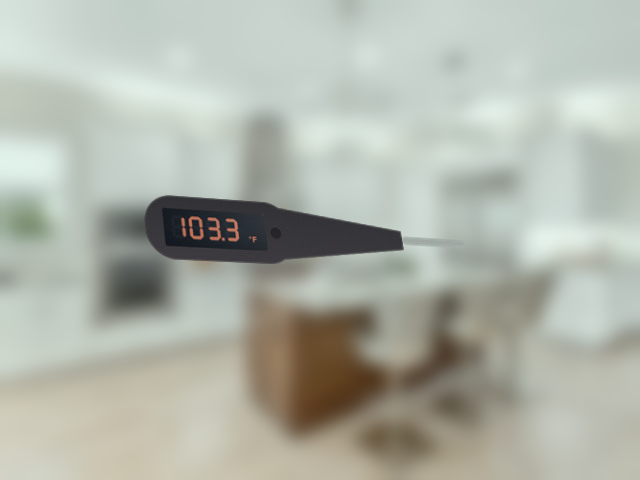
103.3 °F
